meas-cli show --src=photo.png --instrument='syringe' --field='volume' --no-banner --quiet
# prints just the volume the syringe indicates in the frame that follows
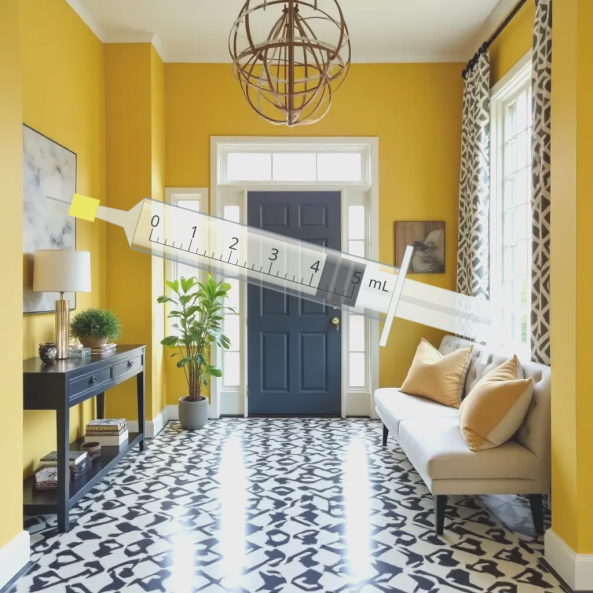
4.2 mL
